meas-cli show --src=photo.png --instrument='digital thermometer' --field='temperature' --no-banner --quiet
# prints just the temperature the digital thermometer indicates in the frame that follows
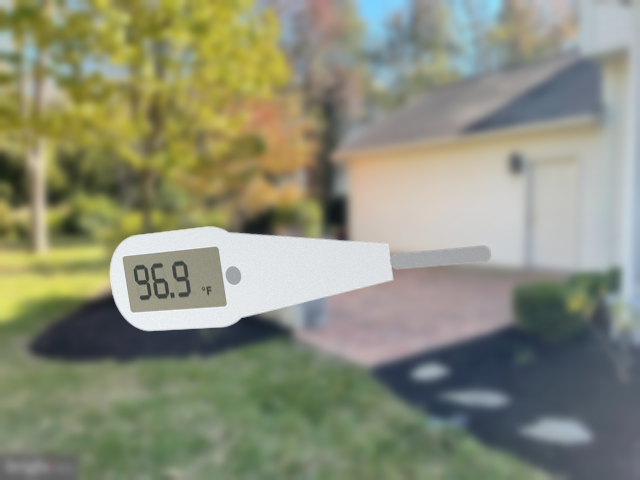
96.9 °F
